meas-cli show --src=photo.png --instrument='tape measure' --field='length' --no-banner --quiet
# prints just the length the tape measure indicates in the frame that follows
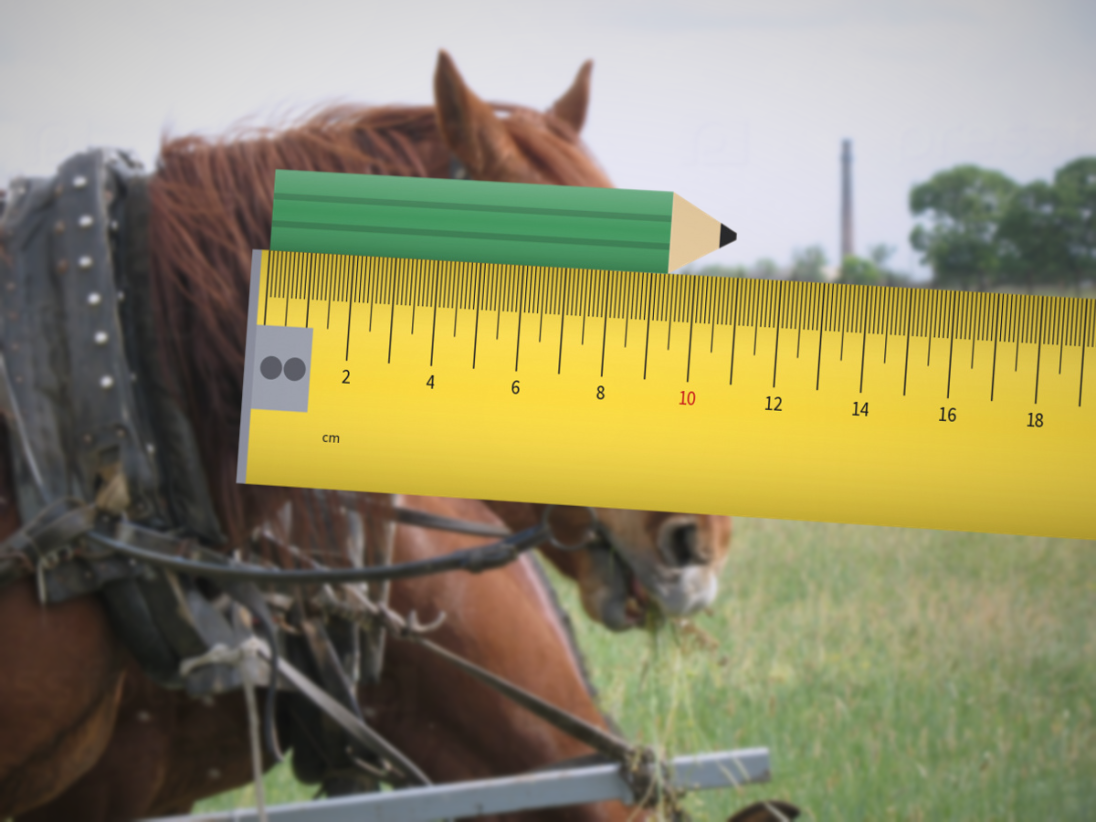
10.9 cm
